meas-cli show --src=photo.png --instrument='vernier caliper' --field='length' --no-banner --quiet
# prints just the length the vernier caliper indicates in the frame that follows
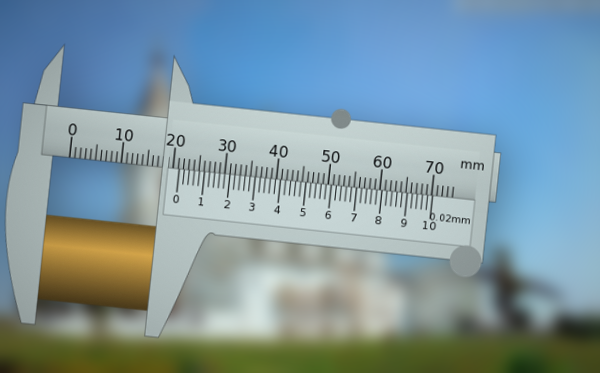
21.2 mm
